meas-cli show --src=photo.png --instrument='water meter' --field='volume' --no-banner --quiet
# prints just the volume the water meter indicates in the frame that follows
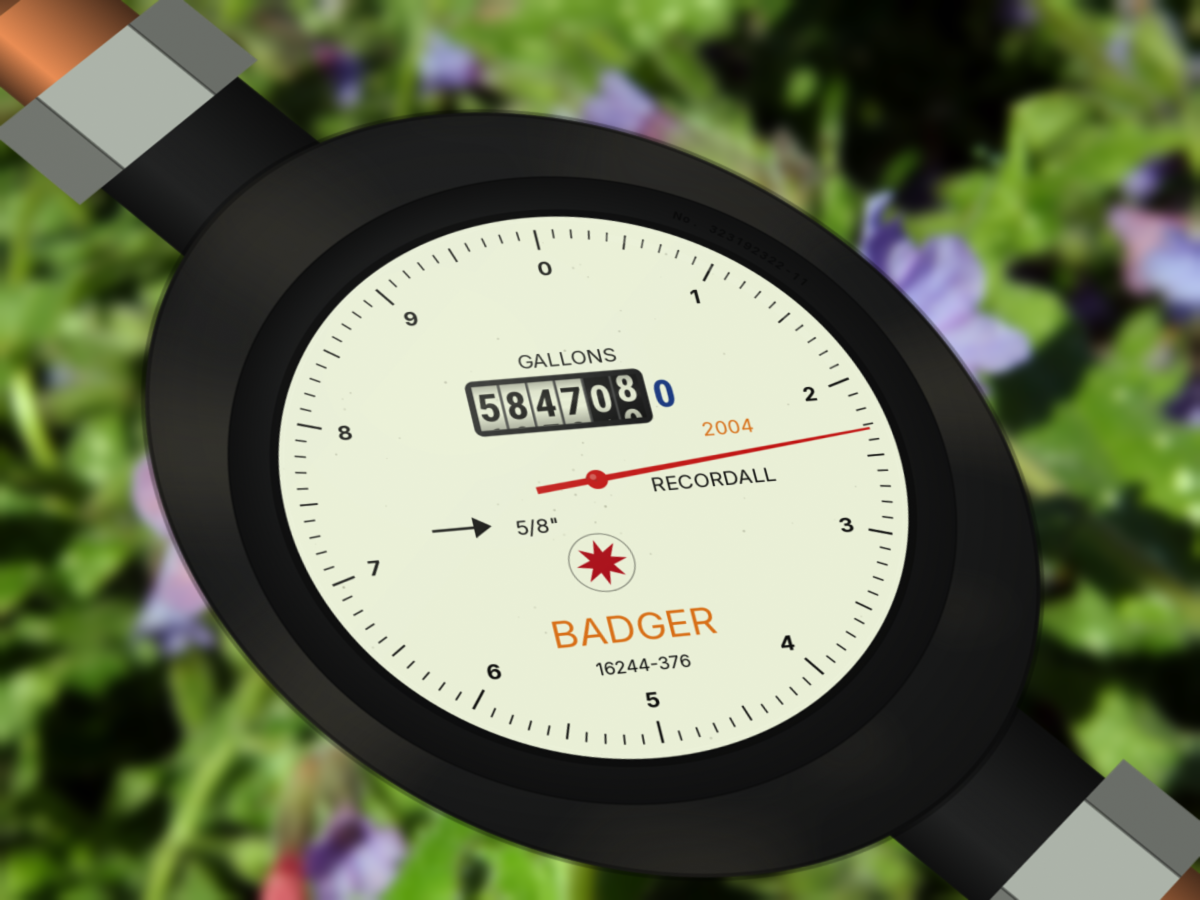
5847082.3 gal
